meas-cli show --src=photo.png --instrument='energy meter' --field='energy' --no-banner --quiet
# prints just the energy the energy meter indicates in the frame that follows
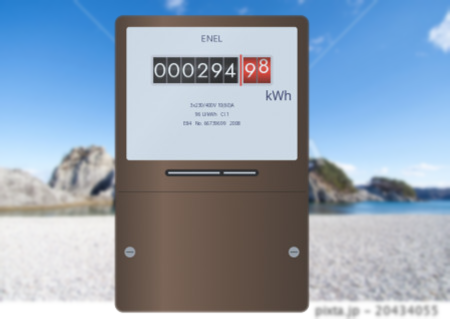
294.98 kWh
